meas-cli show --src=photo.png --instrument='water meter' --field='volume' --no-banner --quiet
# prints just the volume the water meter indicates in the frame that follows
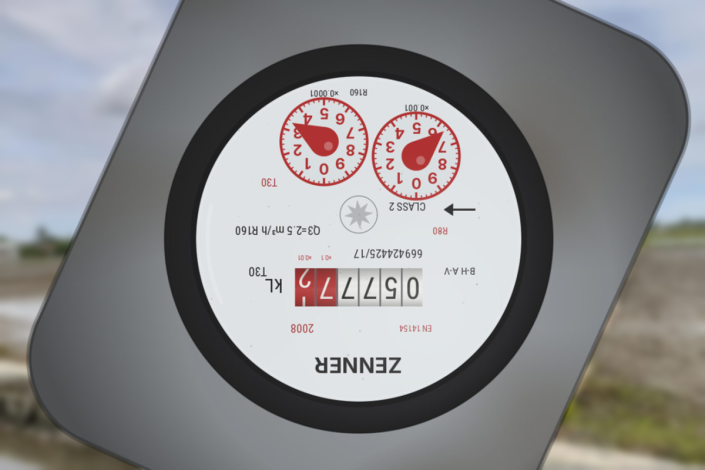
577.7163 kL
